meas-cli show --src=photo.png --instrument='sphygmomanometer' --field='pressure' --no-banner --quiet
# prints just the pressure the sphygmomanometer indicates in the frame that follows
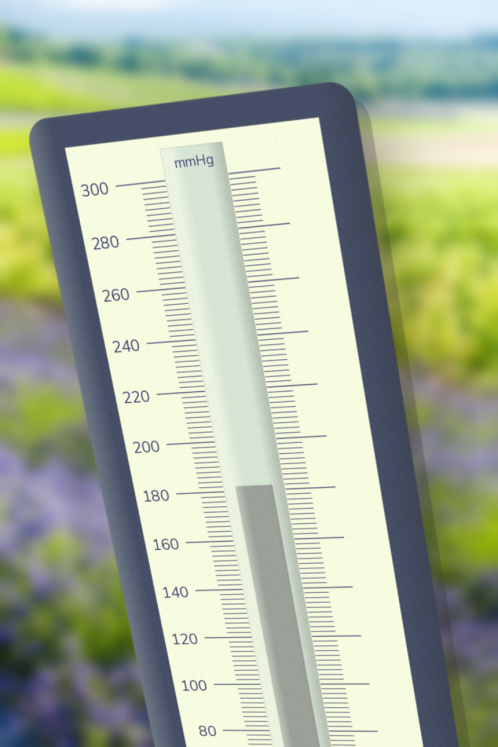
182 mmHg
